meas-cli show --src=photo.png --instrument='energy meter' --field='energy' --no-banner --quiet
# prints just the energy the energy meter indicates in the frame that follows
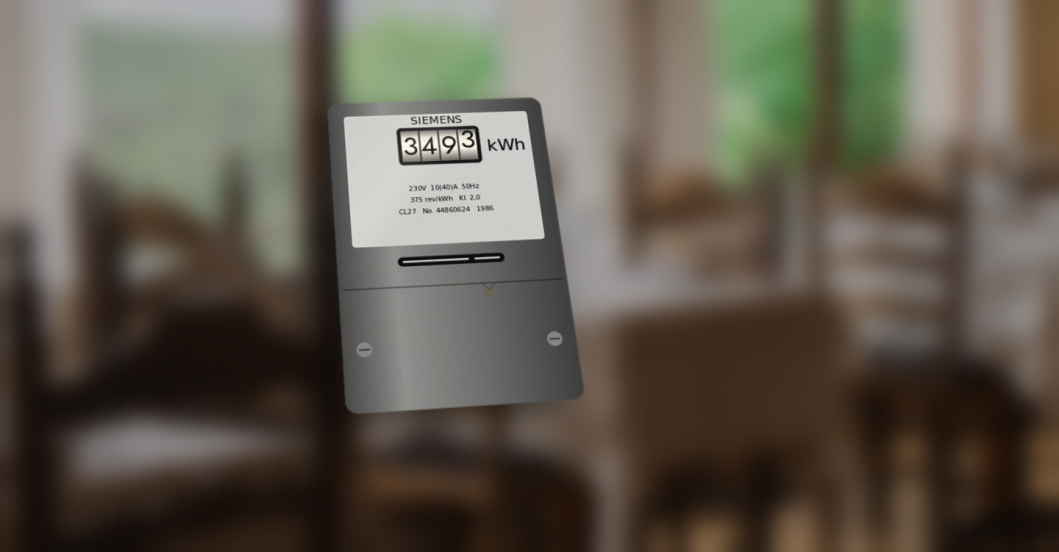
3493 kWh
